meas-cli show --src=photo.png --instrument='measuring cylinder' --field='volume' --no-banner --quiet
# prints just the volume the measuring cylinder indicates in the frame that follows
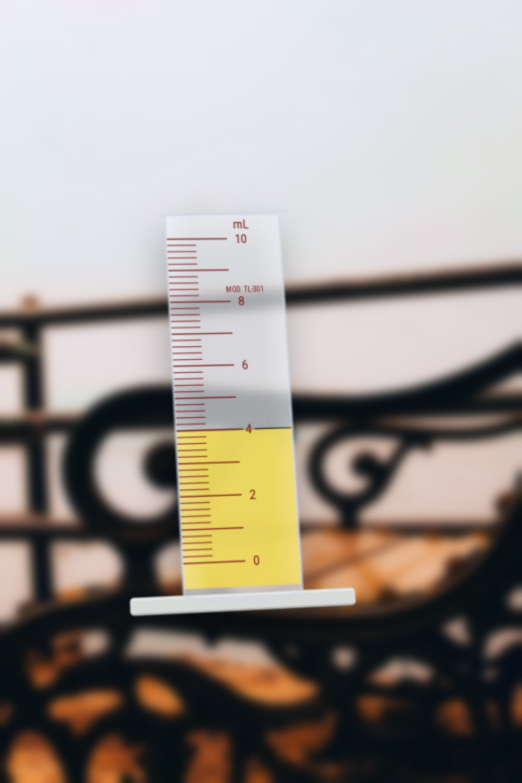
4 mL
